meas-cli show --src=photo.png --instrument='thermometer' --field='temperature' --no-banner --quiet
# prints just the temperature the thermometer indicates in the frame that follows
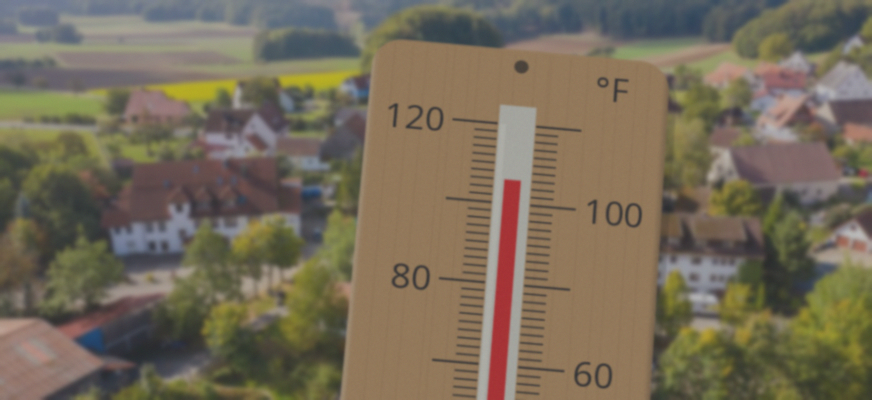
106 °F
